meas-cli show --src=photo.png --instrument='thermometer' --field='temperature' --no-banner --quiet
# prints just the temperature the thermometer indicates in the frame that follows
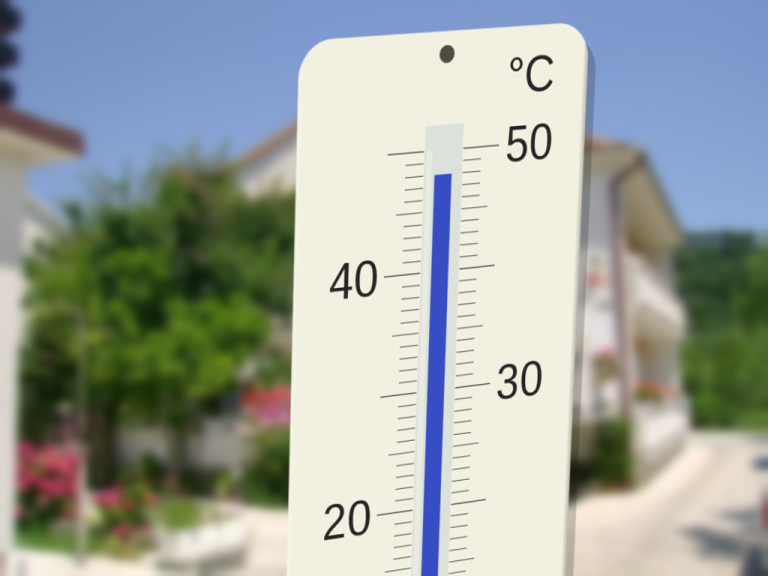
48 °C
